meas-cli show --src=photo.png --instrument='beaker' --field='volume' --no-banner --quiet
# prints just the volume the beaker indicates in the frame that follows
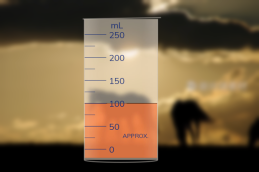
100 mL
